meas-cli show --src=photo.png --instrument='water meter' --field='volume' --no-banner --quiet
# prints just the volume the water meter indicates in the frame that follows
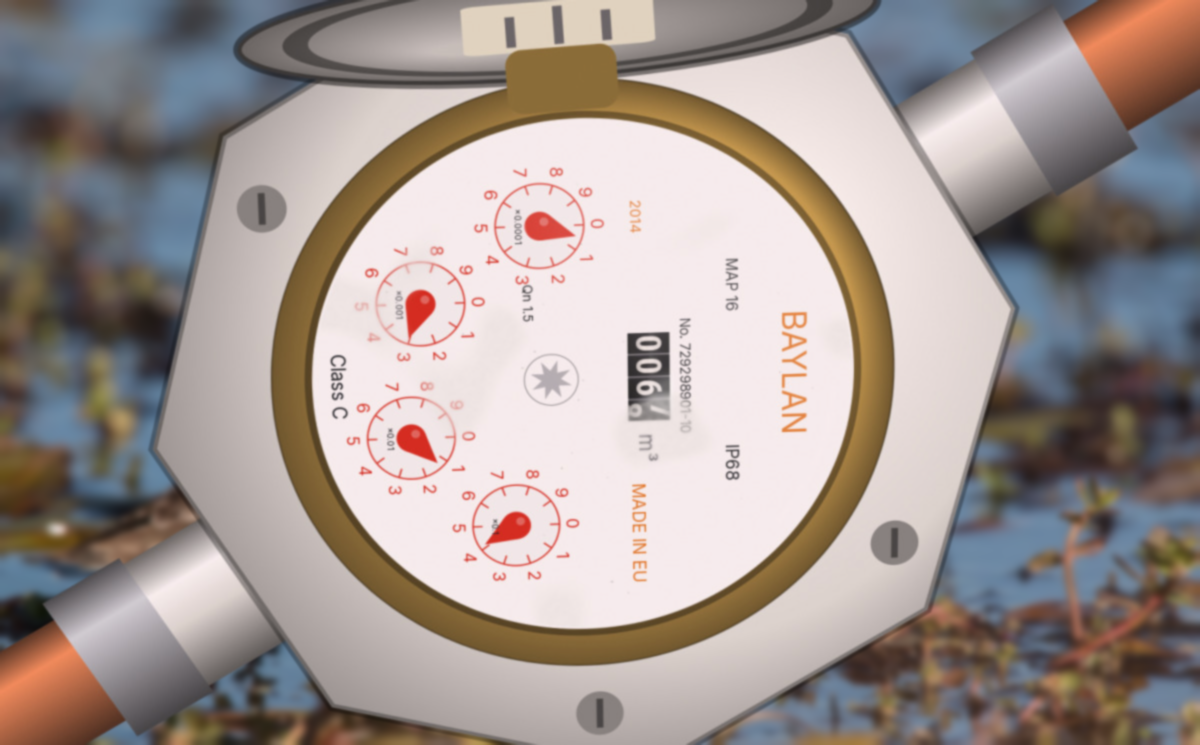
67.4130 m³
